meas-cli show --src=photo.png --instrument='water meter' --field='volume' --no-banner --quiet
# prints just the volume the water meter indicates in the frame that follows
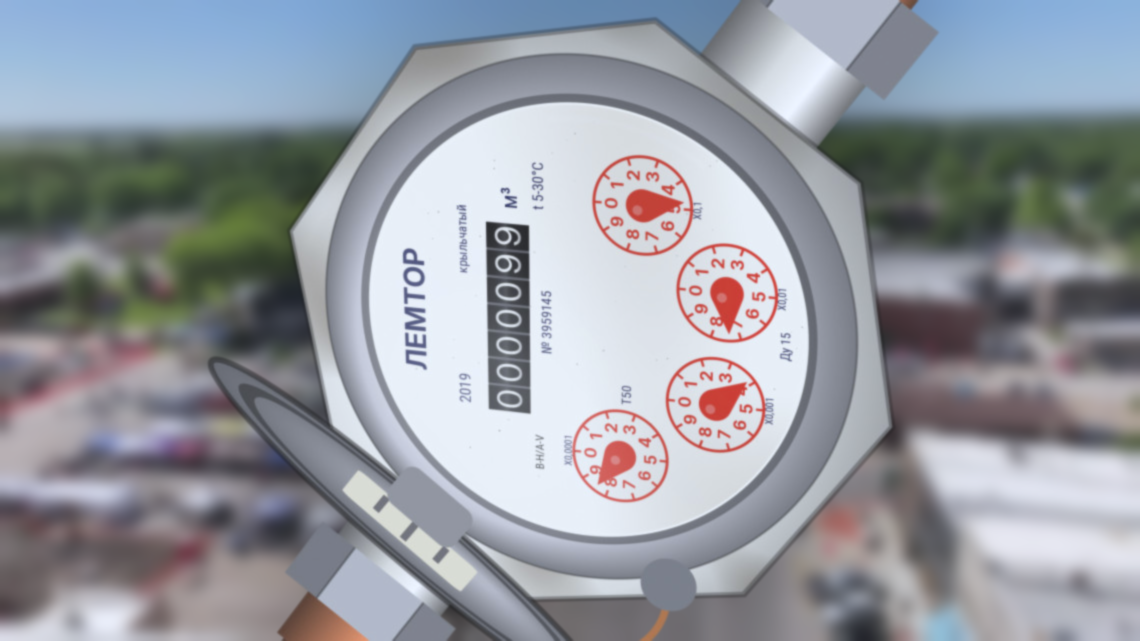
99.4738 m³
